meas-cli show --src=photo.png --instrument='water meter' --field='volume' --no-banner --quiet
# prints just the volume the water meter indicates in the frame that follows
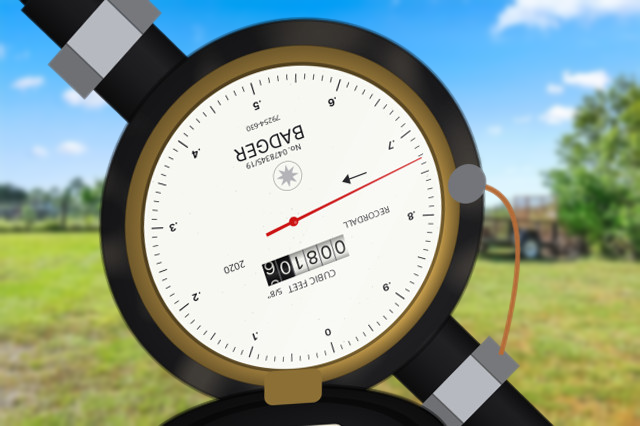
8105.73 ft³
